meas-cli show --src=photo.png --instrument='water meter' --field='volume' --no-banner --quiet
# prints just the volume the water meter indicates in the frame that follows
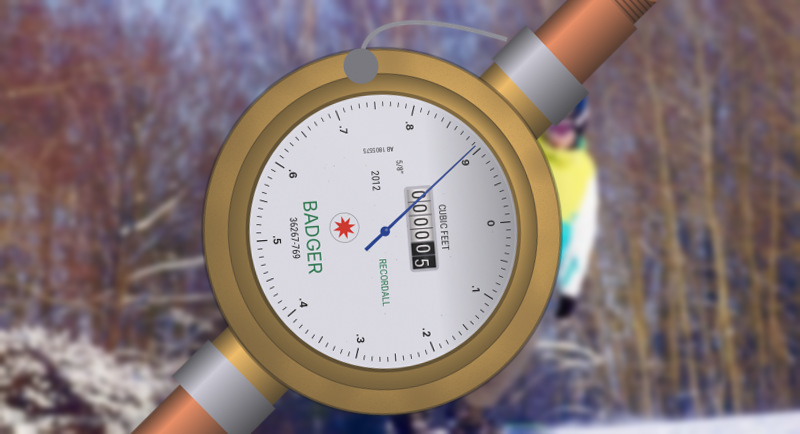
4.89 ft³
